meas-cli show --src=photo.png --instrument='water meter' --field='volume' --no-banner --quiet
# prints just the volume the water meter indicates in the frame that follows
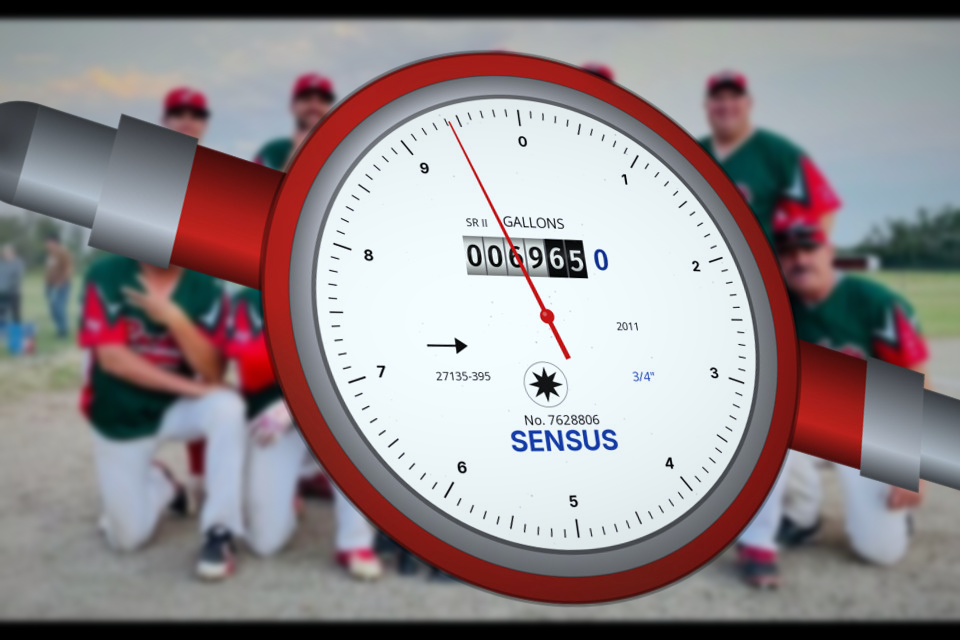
69649.4 gal
